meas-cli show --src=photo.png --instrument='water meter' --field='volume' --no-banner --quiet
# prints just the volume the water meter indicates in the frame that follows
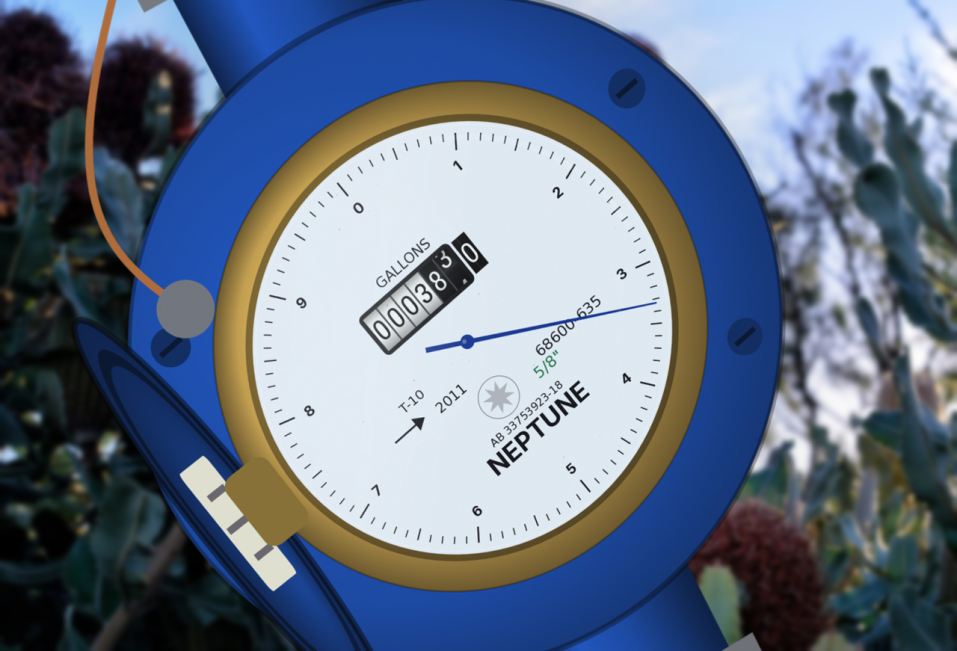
3833.3 gal
